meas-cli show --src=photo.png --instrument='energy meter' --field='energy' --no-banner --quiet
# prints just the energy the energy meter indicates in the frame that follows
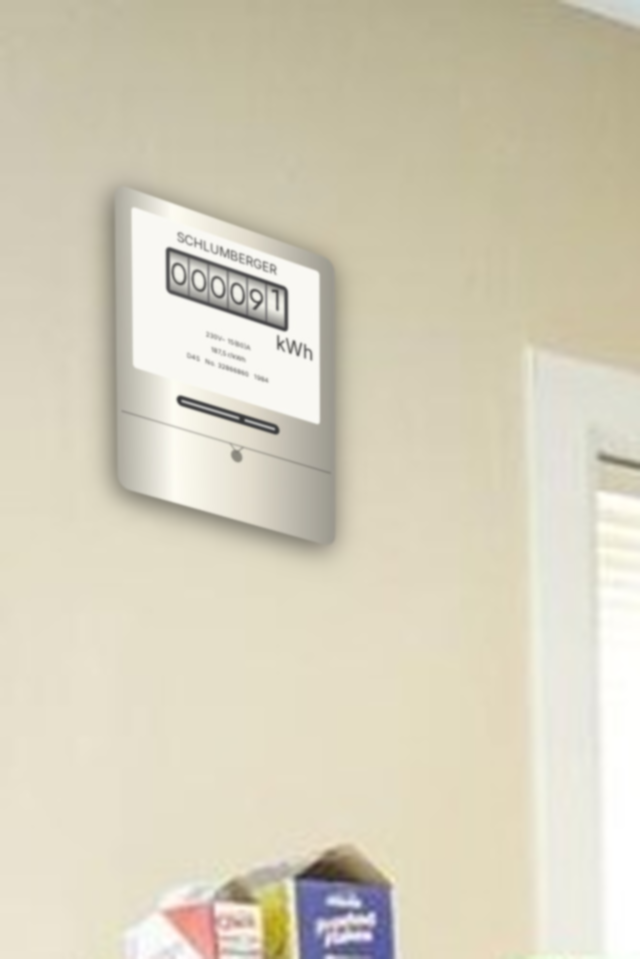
91 kWh
